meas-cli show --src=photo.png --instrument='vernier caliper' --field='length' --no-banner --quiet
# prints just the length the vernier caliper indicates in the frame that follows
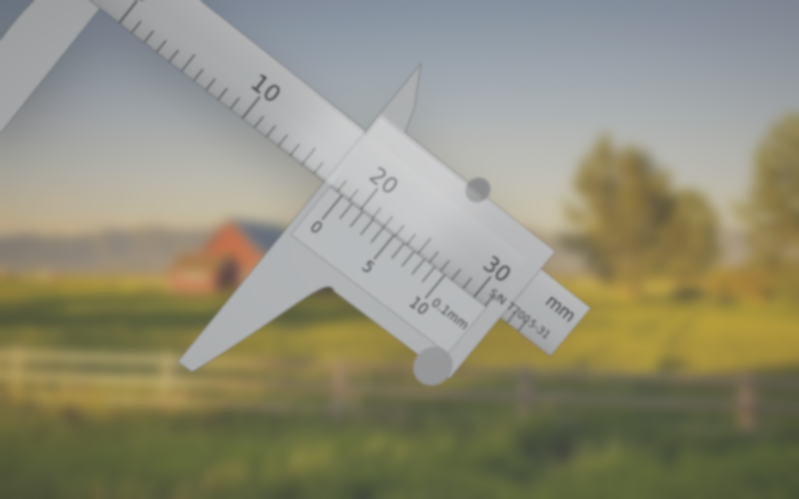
18.4 mm
